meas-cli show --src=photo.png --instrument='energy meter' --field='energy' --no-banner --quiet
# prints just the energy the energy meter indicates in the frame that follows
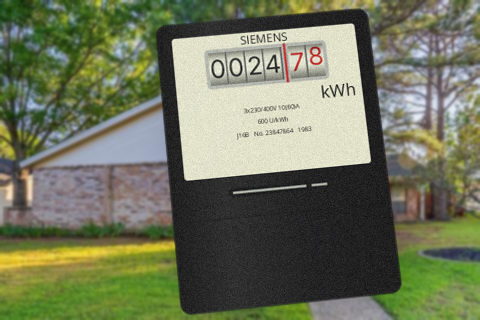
24.78 kWh
